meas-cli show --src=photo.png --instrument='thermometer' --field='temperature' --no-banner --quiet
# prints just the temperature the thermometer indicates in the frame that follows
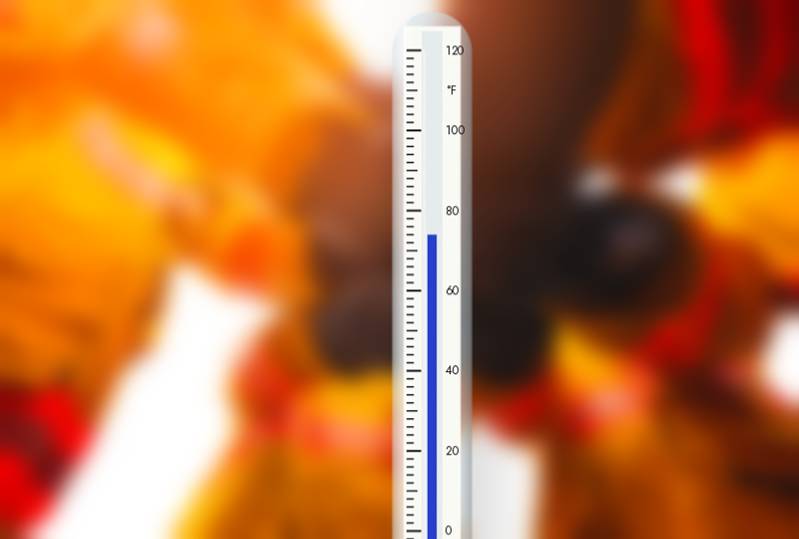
74 °F
